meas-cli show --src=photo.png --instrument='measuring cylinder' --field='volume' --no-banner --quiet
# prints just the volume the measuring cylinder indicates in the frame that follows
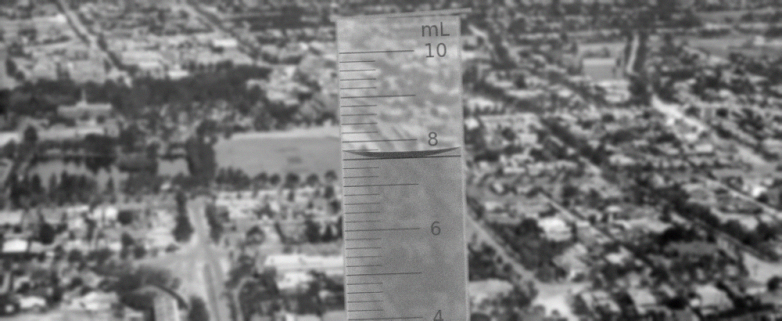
7.6 mL
